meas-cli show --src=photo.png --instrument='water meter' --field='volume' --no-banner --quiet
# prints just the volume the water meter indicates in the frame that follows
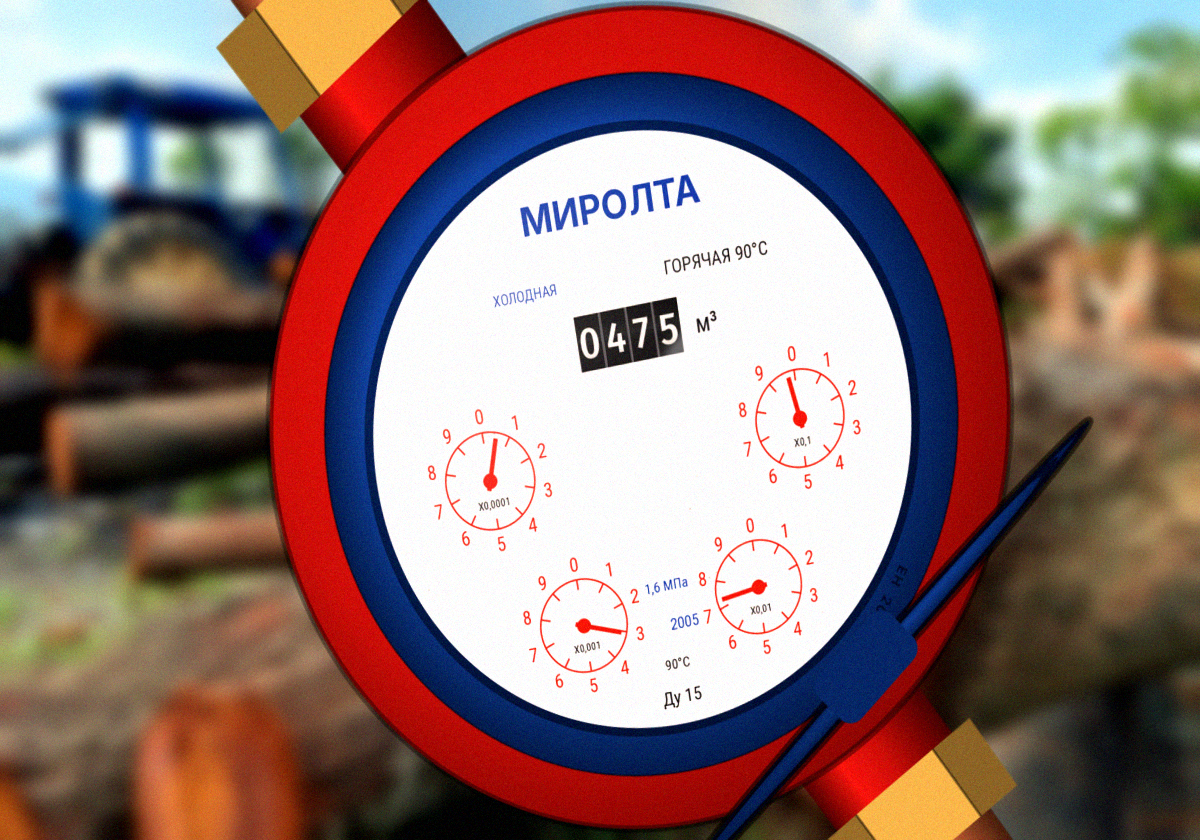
474.9730 m³
